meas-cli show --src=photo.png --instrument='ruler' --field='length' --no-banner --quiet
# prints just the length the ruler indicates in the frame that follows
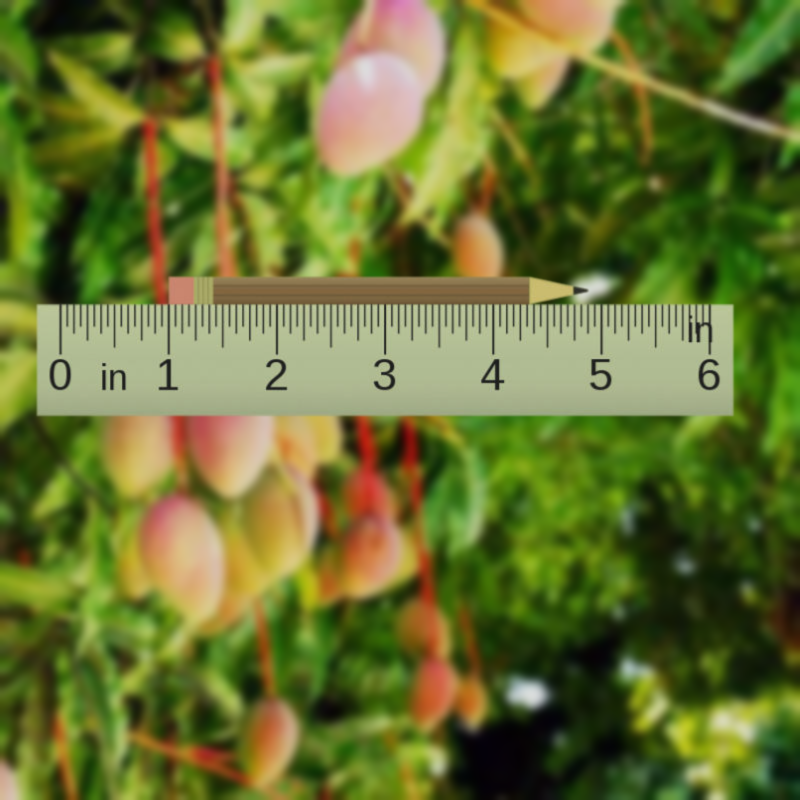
3.875 in
